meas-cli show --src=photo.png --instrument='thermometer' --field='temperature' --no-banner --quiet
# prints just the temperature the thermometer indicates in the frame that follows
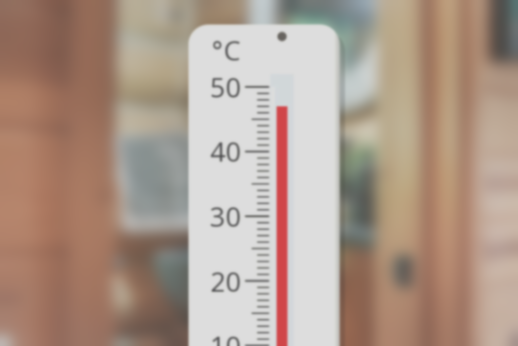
47 °C
